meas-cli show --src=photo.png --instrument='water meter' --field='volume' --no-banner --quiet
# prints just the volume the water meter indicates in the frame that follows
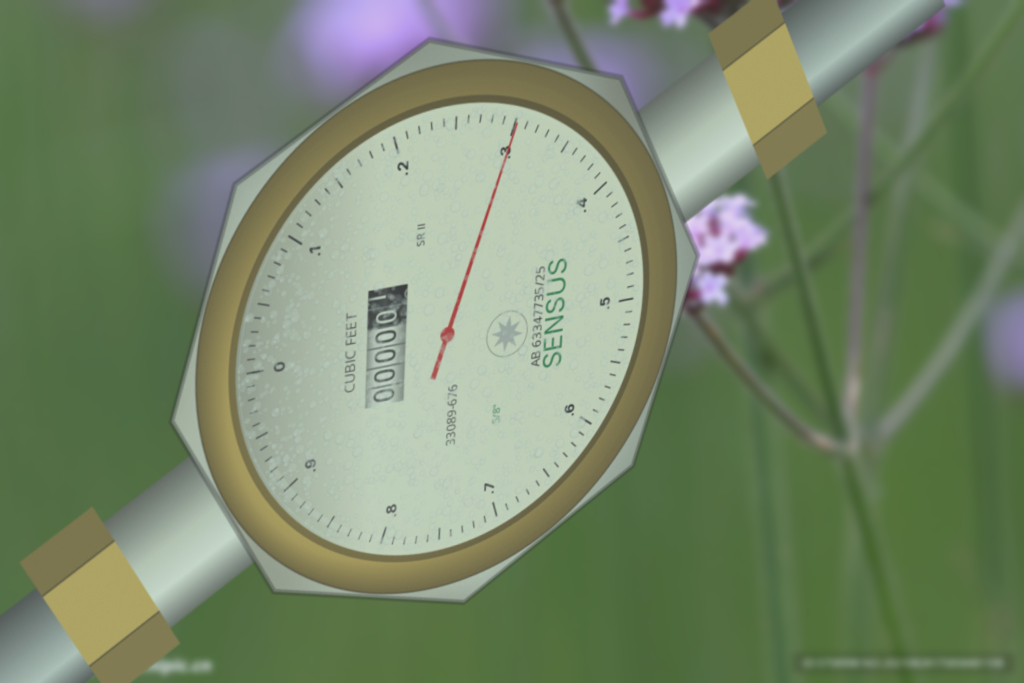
1.30 ft³
